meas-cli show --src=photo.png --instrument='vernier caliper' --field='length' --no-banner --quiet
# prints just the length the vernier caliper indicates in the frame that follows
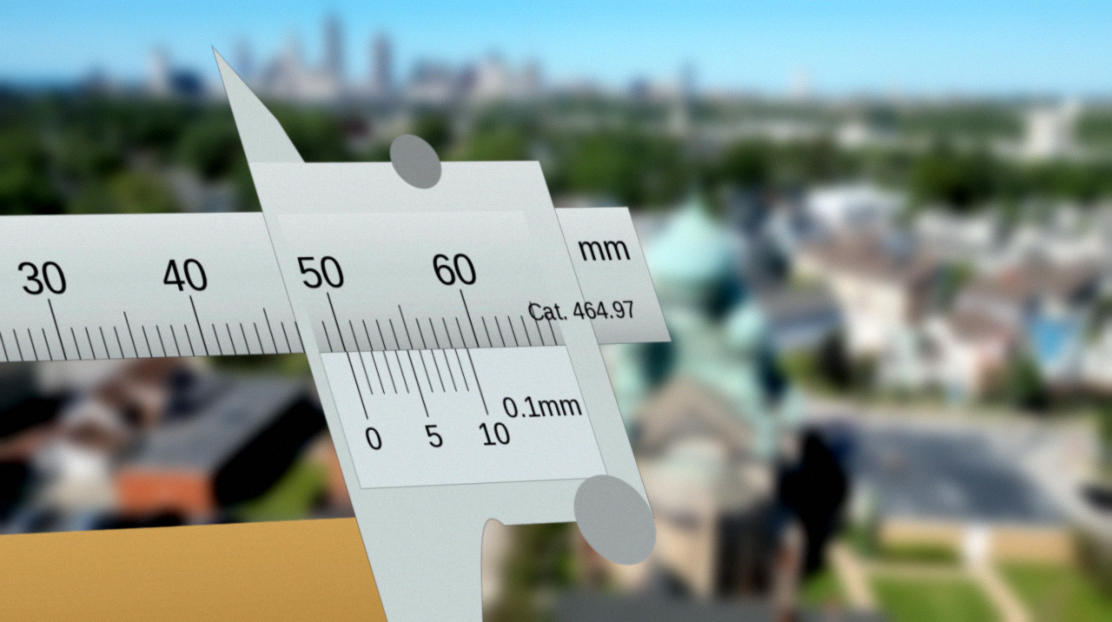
50.1 mm
